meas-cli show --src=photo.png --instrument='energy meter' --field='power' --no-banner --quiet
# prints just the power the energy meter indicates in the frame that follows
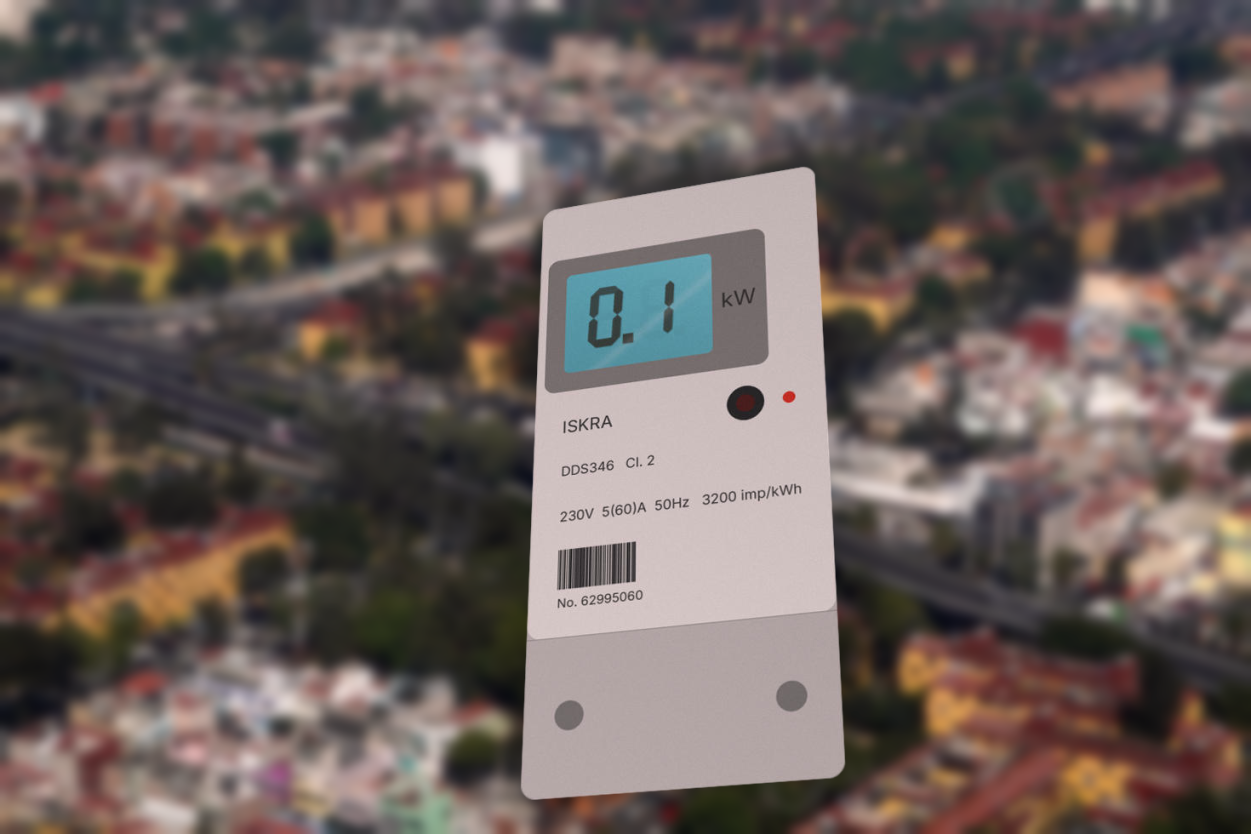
0.1 kW
